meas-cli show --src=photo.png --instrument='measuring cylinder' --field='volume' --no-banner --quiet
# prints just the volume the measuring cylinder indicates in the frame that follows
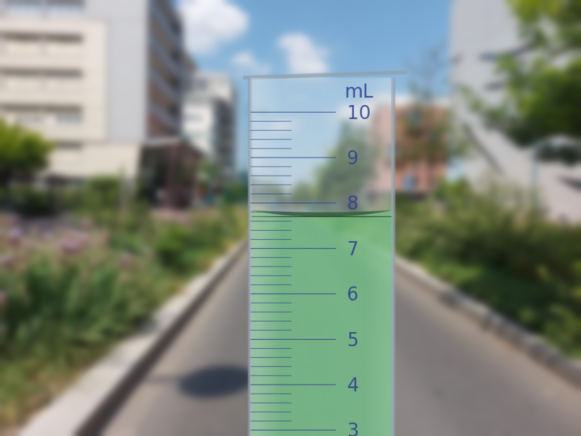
7.7 mL
